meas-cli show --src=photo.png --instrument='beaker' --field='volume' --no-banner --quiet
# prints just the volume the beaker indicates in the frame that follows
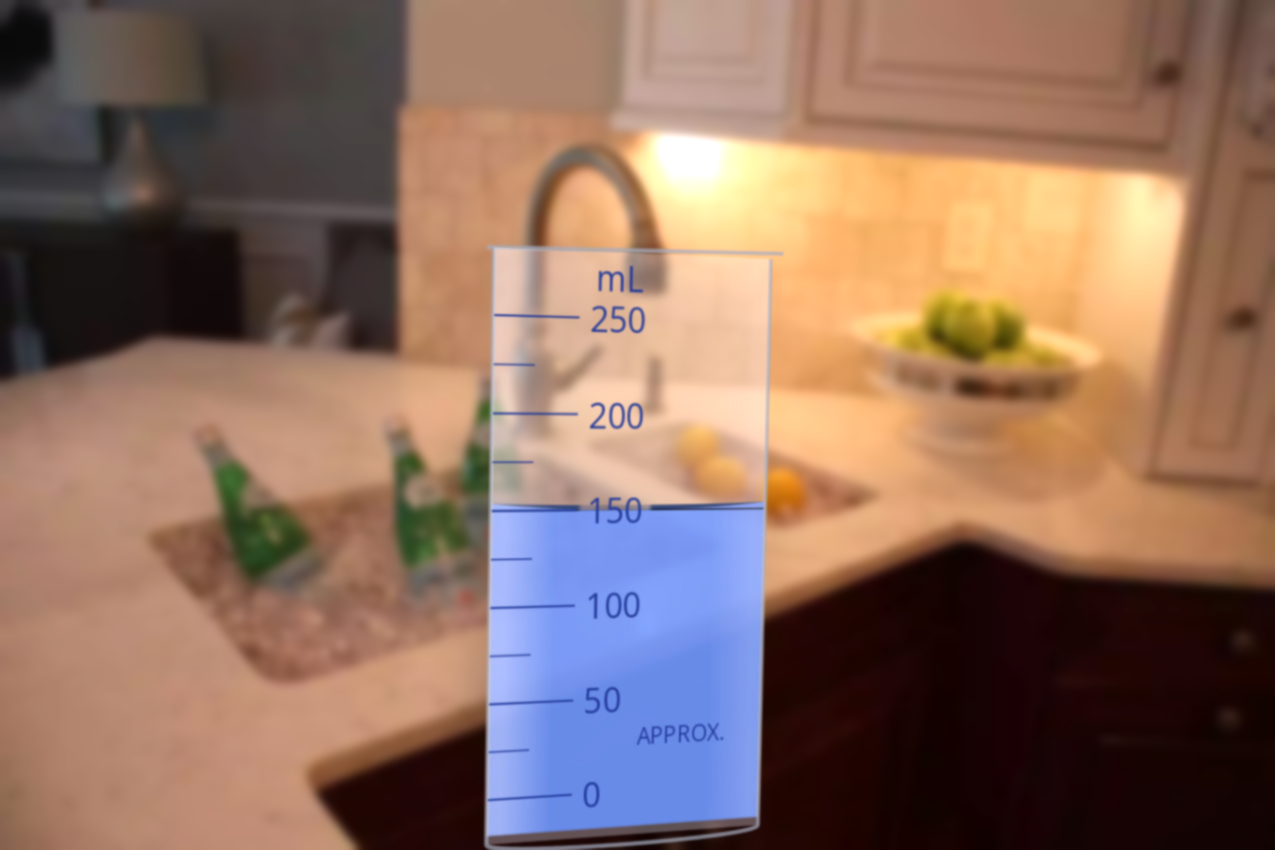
150 mL
